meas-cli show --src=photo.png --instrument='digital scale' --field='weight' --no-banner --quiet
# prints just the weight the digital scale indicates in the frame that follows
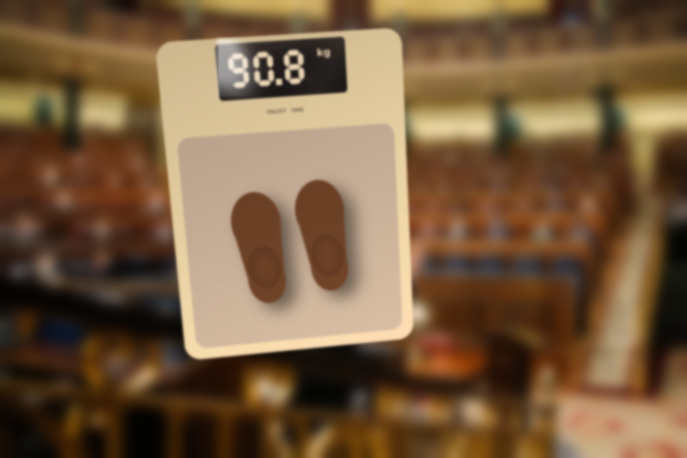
90.8 kg
